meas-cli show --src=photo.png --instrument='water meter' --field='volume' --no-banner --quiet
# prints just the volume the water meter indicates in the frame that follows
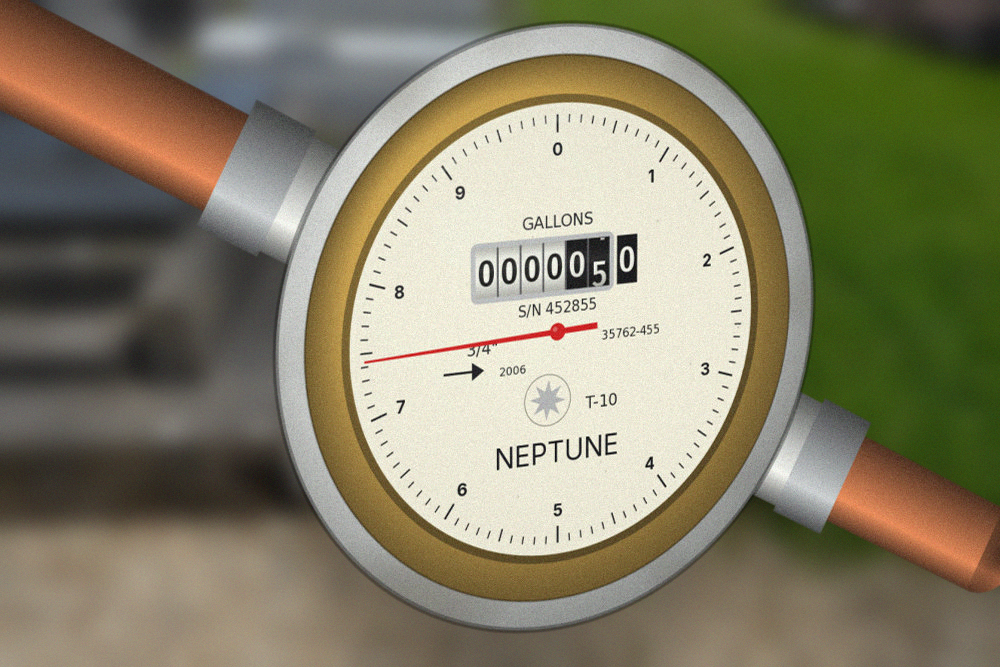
47.4 gal
